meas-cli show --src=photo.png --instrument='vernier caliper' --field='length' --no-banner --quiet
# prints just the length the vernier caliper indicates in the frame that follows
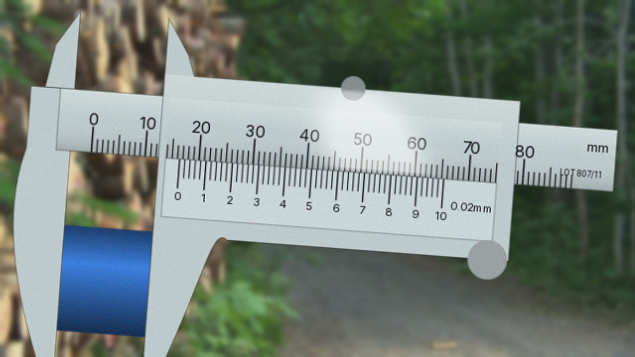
16.4 mm
